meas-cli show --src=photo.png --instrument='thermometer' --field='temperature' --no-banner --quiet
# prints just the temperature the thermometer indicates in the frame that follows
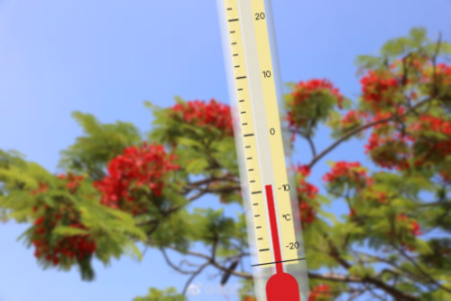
-9 °C
